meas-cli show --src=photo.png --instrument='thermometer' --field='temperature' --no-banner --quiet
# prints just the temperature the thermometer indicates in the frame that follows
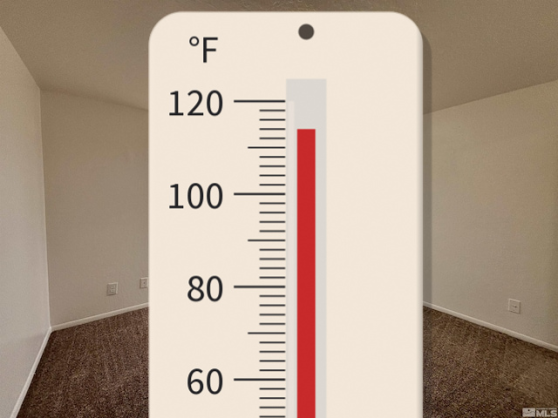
114 °F
